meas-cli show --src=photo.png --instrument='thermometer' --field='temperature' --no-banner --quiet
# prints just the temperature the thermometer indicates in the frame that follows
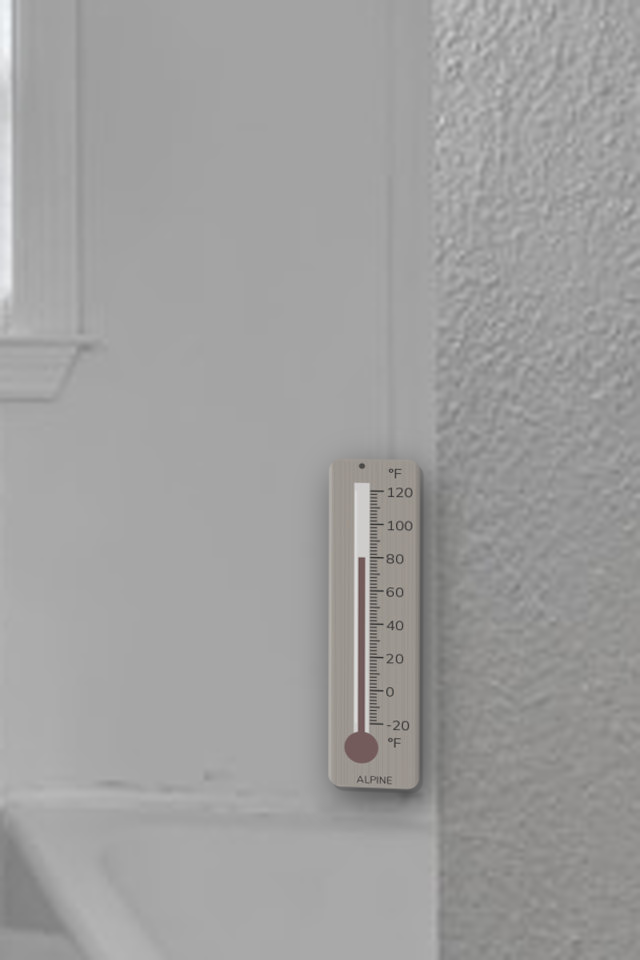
80 °F
